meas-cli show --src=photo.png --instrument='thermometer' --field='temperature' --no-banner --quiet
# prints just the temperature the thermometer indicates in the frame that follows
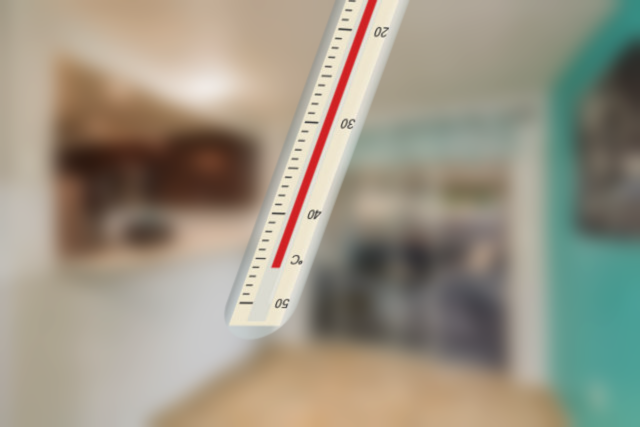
46 °C
